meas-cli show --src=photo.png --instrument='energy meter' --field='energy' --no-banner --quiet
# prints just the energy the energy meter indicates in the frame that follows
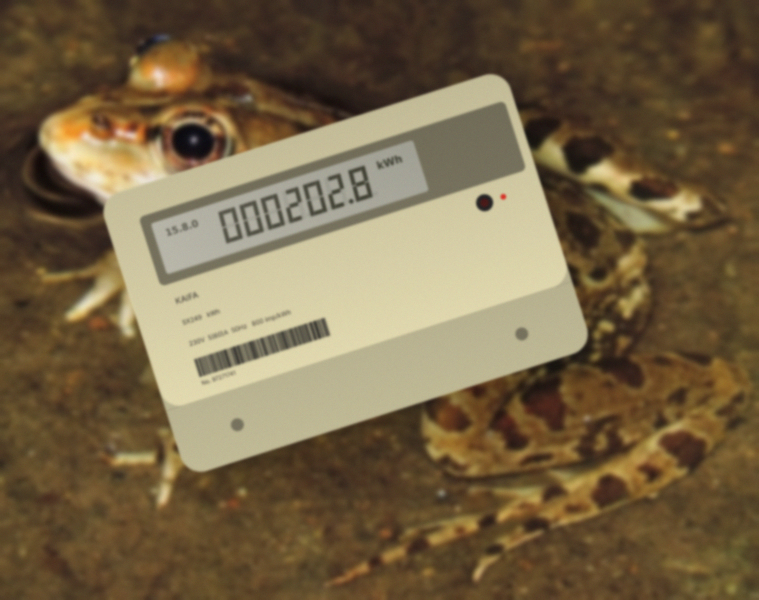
202.8 kWh
